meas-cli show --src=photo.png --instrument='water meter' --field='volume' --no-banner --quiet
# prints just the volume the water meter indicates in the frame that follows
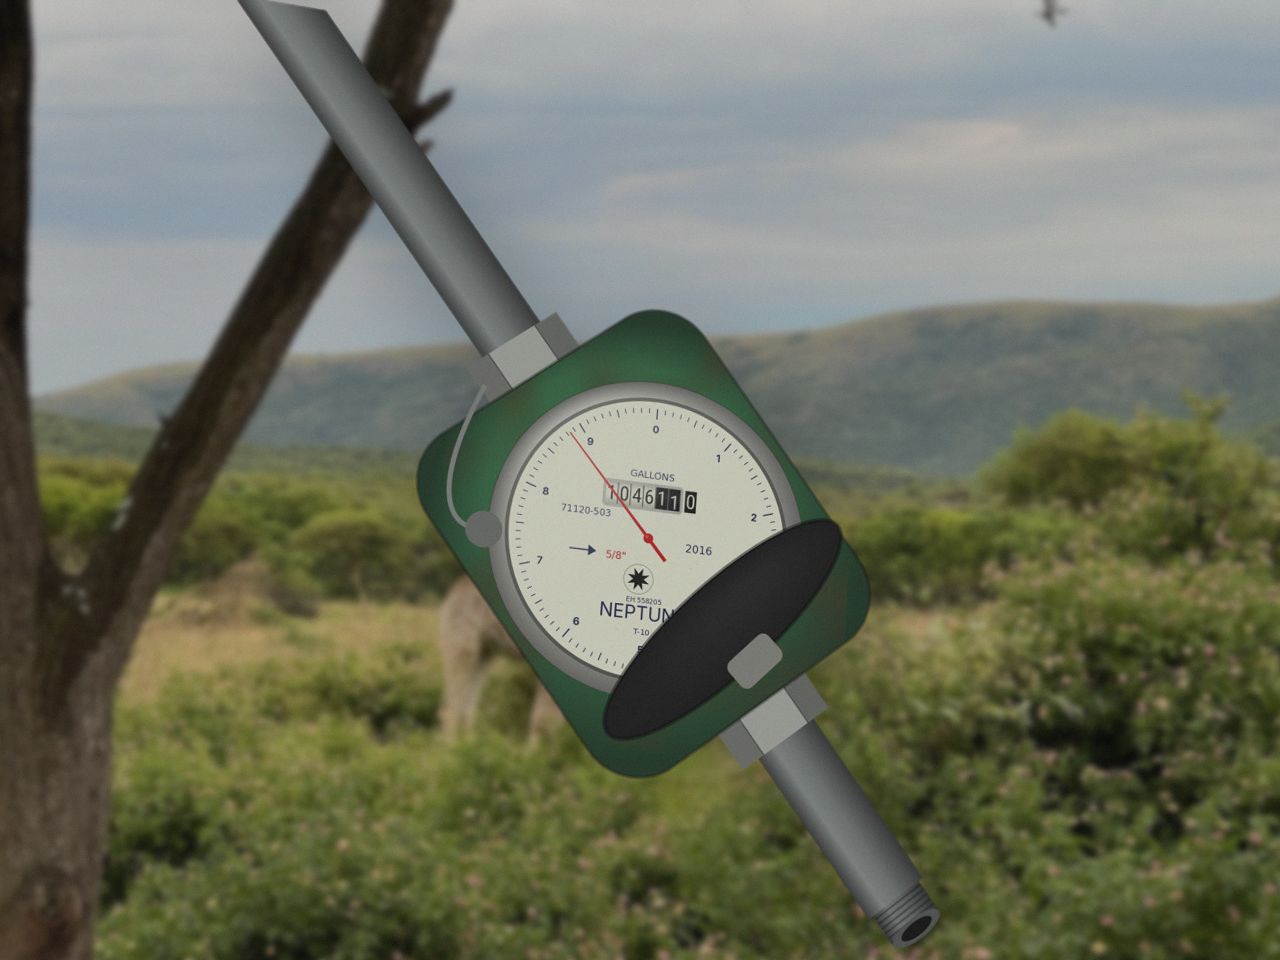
1046108.8 gal
